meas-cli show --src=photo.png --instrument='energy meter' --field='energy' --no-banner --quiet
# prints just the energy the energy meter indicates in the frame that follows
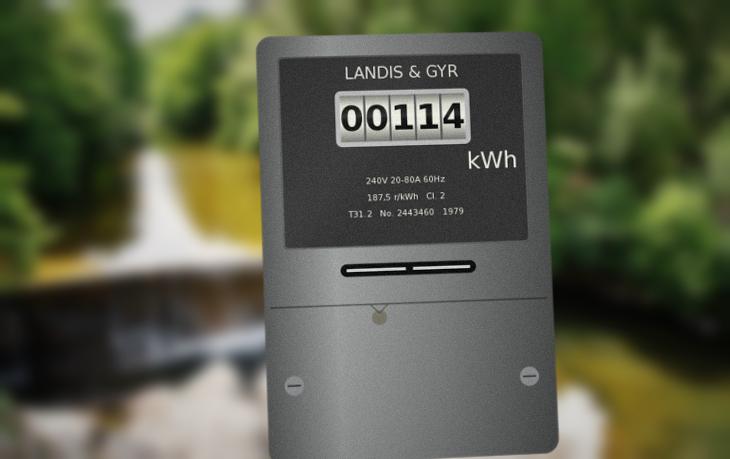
114 kWh
